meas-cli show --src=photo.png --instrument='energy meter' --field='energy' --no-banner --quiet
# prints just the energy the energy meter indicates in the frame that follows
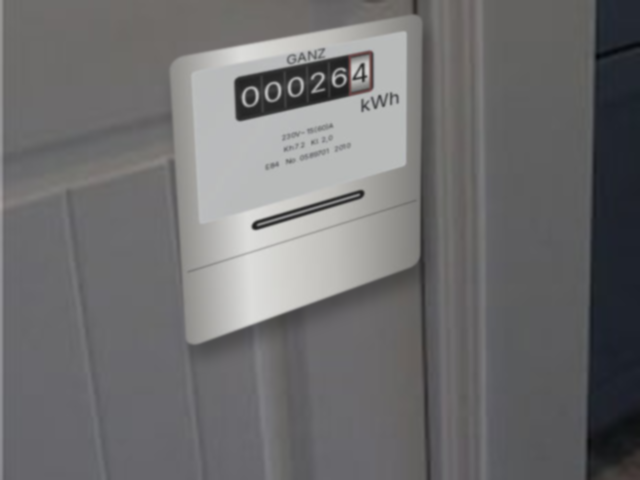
26.4 kWh
